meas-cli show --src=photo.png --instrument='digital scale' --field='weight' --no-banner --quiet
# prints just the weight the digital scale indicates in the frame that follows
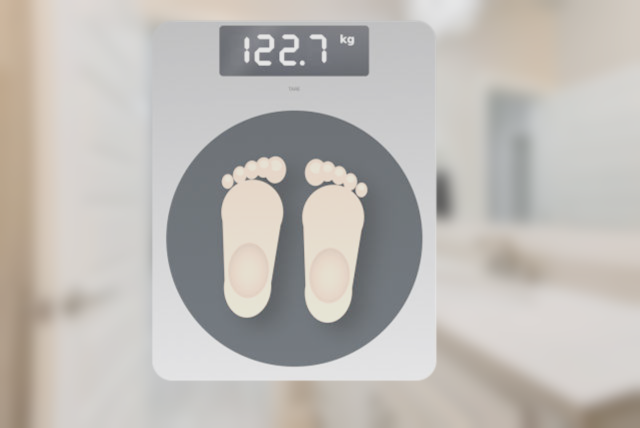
122.7 kg
